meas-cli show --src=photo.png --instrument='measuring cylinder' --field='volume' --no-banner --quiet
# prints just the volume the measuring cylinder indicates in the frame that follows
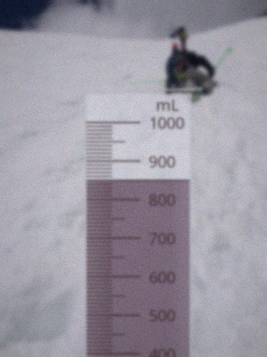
850 mL
